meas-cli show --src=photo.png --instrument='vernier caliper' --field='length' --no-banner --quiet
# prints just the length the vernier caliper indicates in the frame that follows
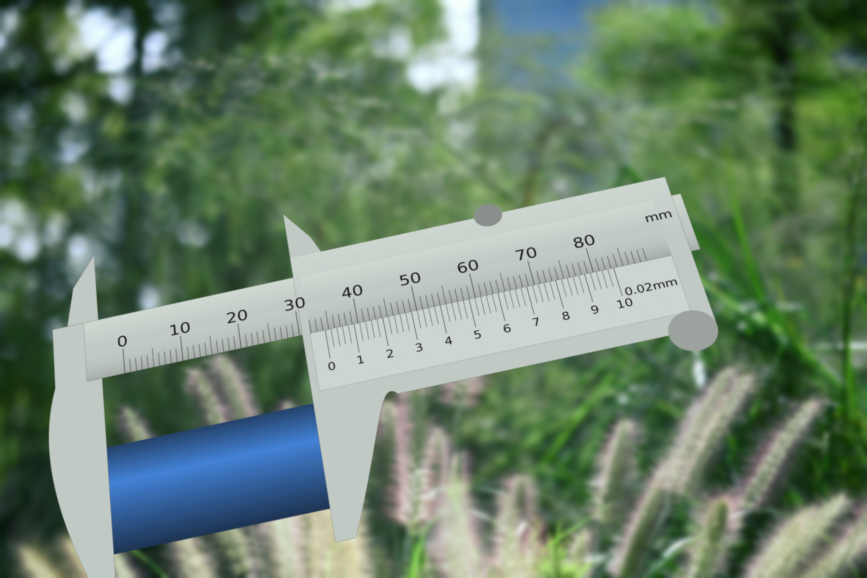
34.4 mm
